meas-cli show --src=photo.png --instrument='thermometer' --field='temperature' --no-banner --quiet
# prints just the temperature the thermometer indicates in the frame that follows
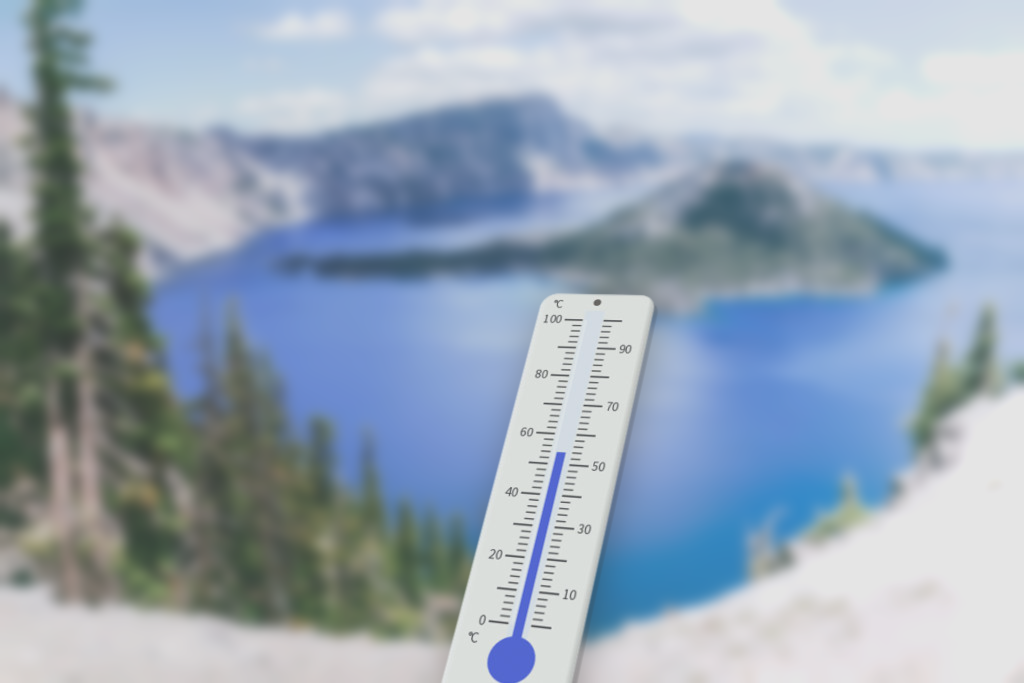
54 °C
